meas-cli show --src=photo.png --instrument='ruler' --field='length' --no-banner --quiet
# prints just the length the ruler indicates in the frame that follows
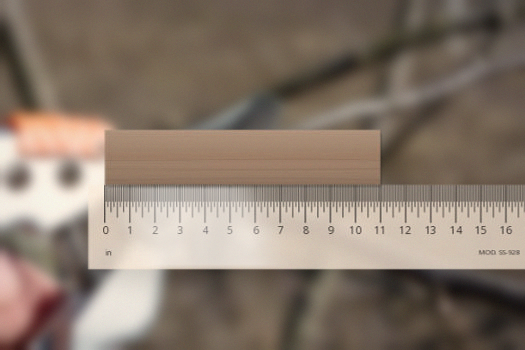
11 in
